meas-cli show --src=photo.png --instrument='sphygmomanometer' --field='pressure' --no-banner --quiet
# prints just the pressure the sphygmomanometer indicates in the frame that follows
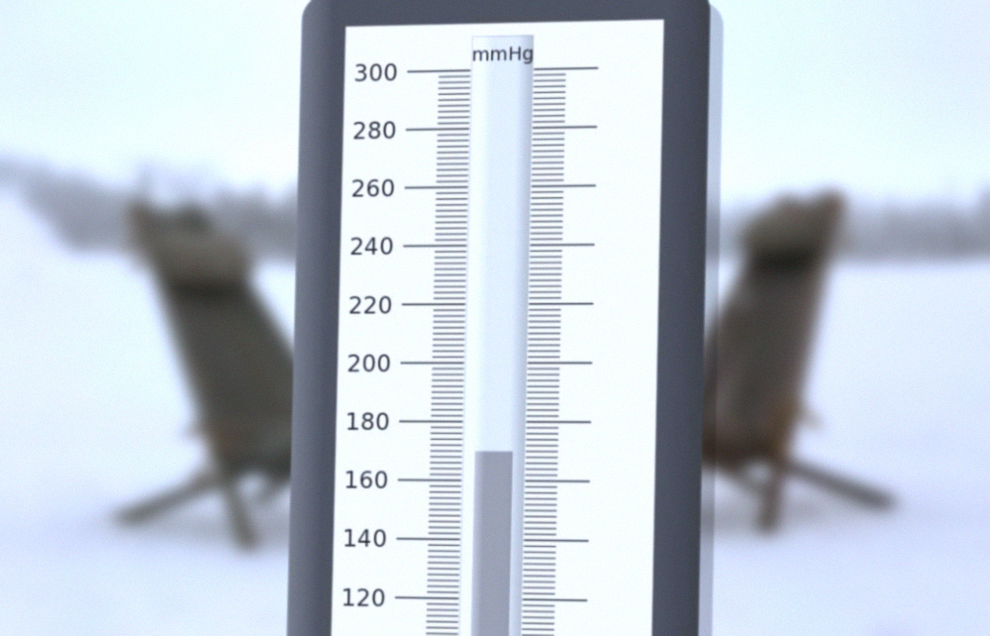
170 mmHg
